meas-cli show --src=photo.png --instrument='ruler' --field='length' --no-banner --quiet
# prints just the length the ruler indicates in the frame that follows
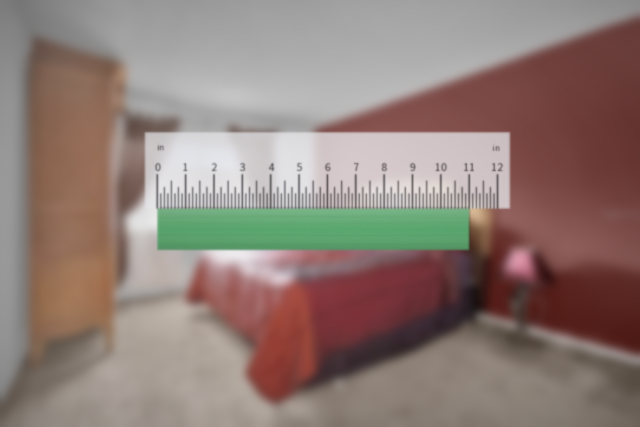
11 in
